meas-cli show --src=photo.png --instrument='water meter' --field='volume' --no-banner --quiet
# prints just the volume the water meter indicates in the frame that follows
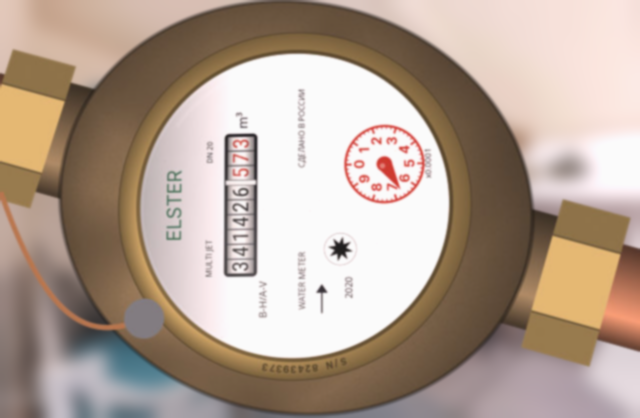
341426.5736 m³
